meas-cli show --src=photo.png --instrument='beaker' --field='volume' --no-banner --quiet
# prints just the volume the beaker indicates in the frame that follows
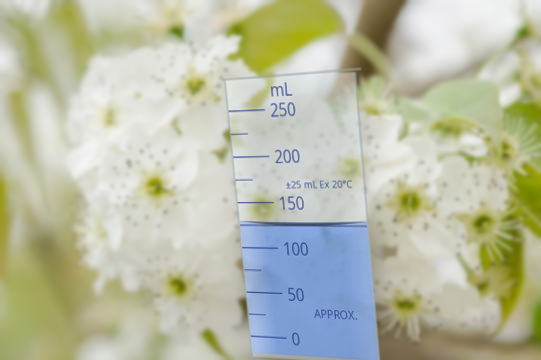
125 mL
